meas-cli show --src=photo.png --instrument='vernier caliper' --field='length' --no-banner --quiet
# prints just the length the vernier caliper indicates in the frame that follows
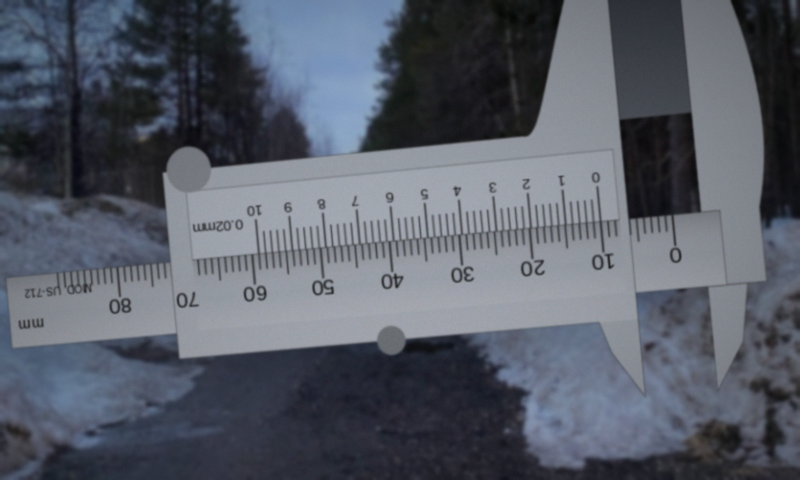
10.0 mm
